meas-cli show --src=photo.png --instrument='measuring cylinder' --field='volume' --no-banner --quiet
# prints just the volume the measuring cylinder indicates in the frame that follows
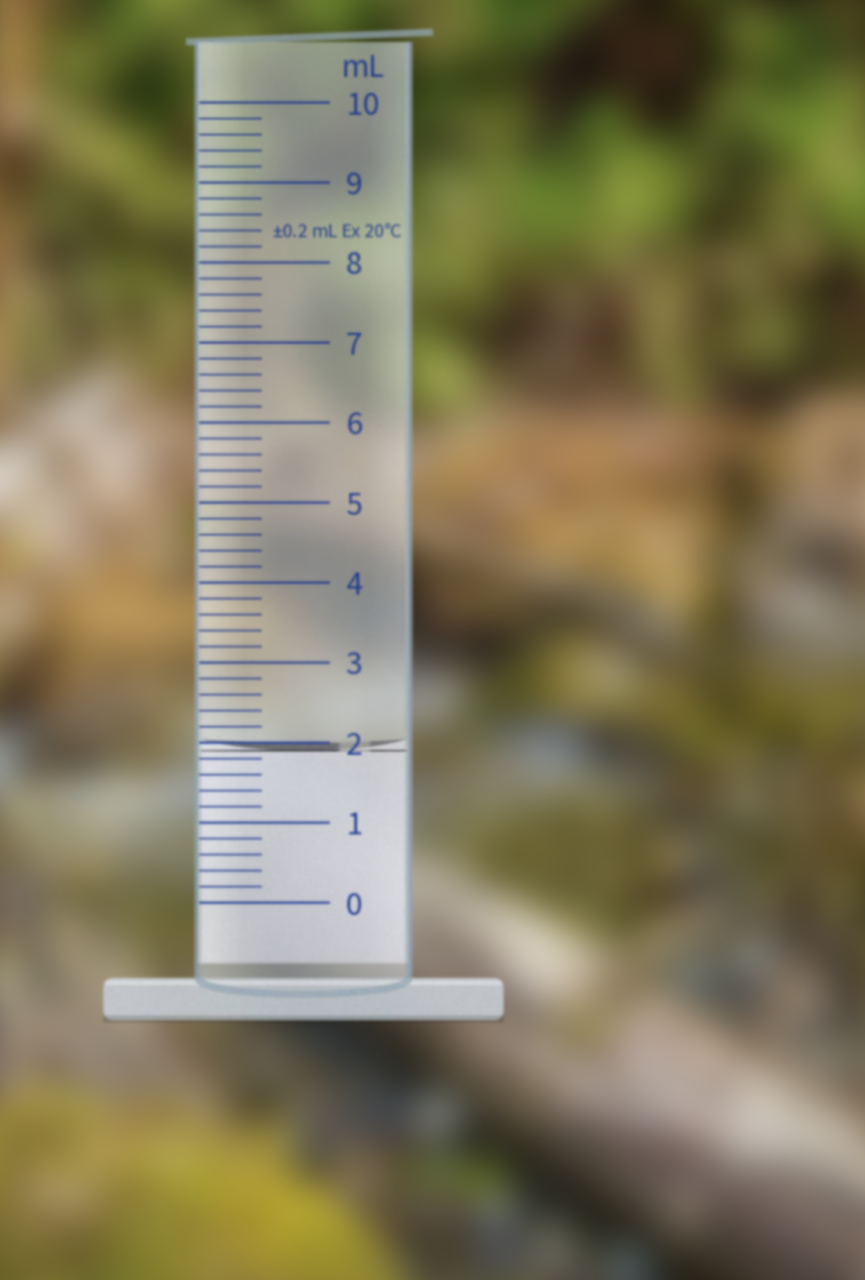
1.9 mL
